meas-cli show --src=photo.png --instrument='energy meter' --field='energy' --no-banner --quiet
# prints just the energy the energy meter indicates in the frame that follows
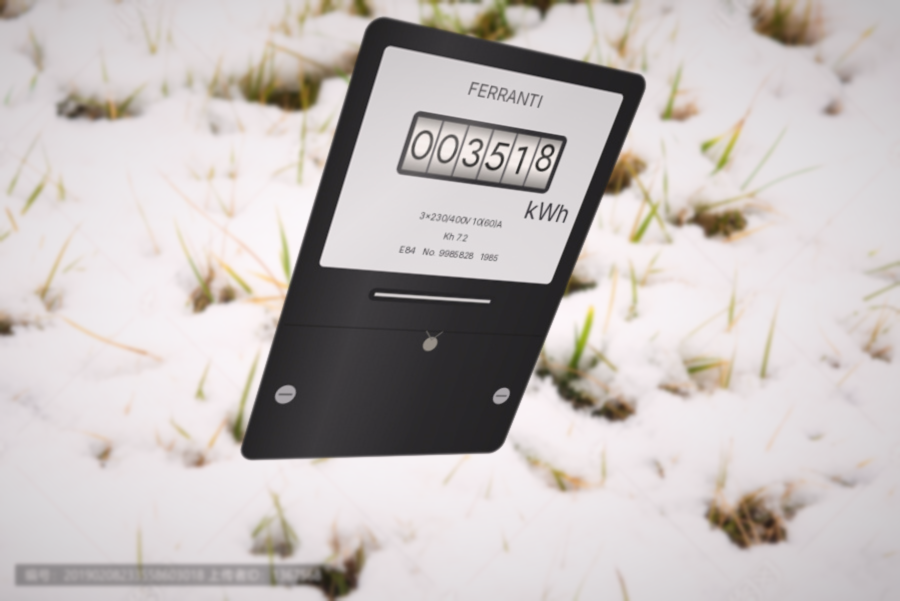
3518 kWh
